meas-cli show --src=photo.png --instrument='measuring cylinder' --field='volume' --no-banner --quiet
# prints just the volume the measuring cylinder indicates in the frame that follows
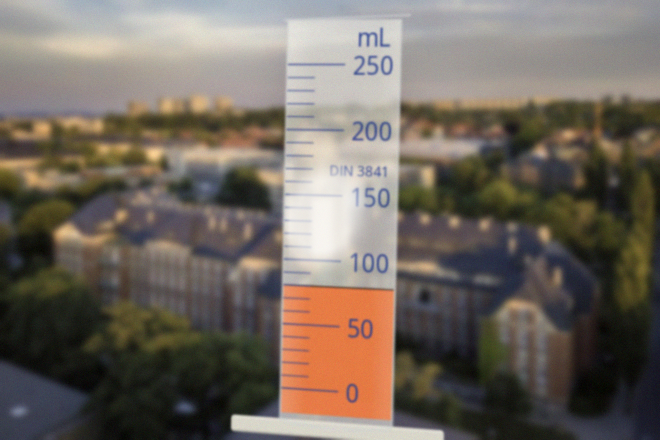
80 mL
